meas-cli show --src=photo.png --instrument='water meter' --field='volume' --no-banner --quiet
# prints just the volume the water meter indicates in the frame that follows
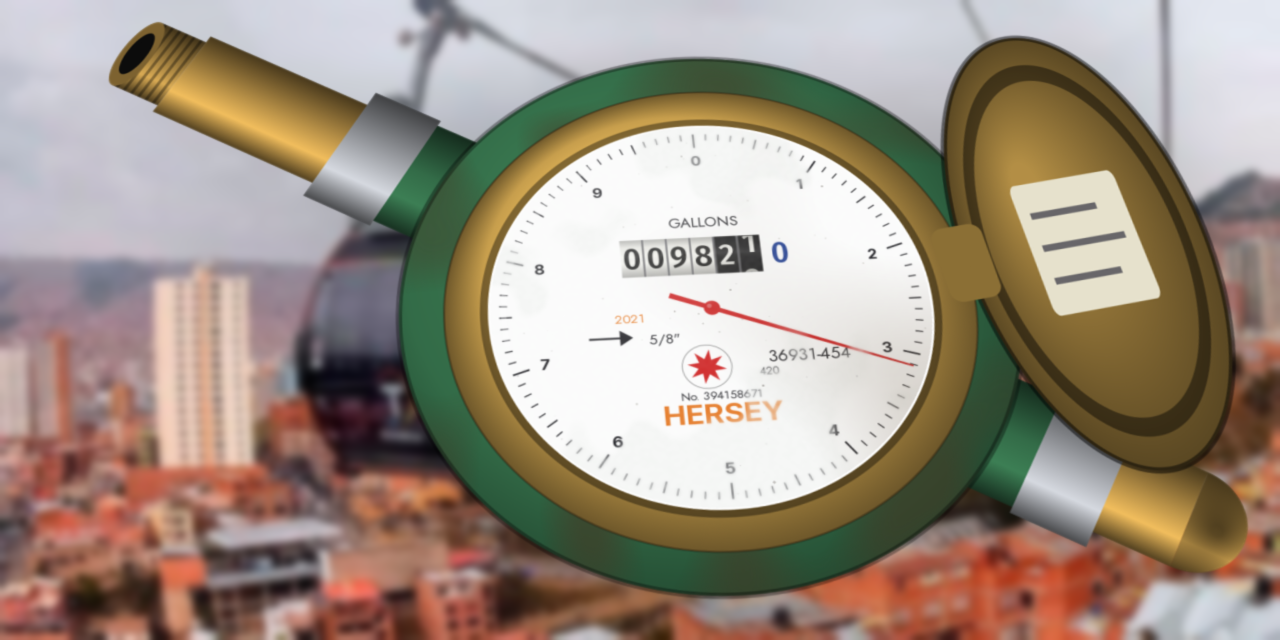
98213.1 gal
